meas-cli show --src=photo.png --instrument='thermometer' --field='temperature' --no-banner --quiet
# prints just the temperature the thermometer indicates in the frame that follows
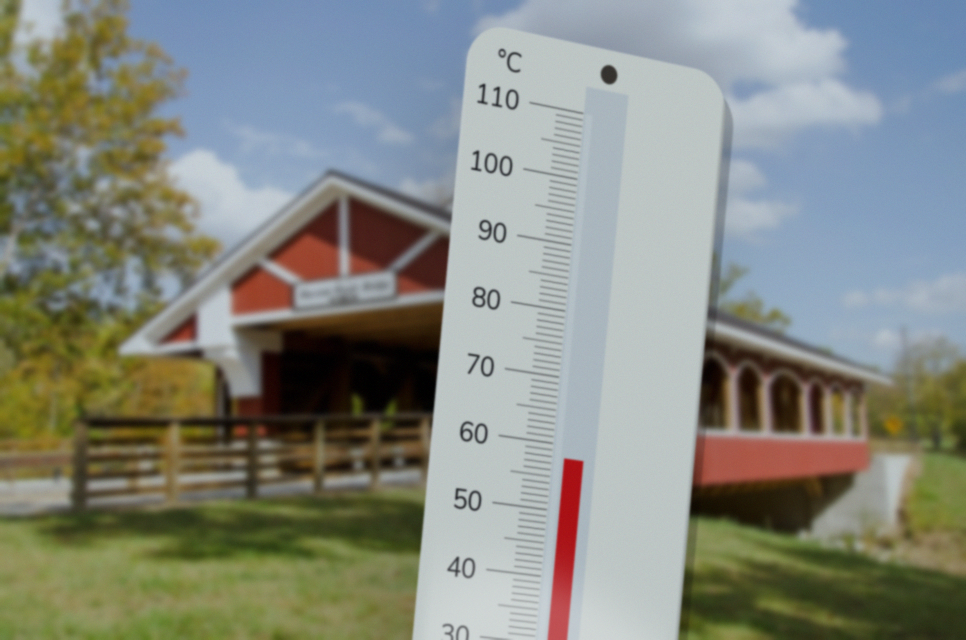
58 °C
